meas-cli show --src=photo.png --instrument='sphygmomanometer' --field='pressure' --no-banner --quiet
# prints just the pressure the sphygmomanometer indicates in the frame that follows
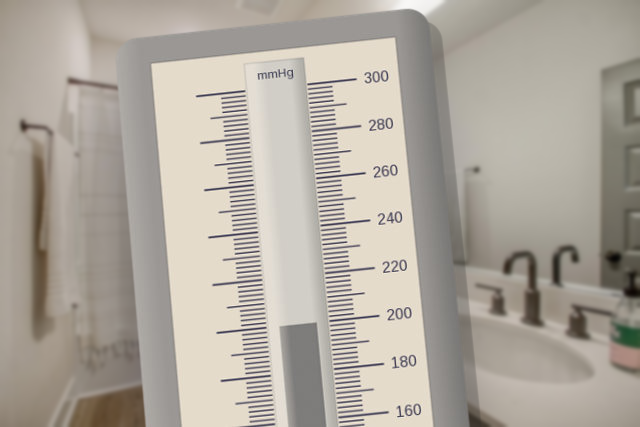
200 mmHg
